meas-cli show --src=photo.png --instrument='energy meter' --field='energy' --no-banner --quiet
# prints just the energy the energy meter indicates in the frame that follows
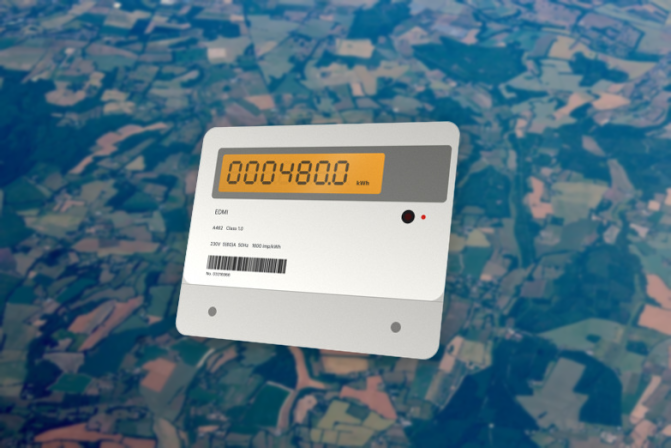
480.0 kWh
